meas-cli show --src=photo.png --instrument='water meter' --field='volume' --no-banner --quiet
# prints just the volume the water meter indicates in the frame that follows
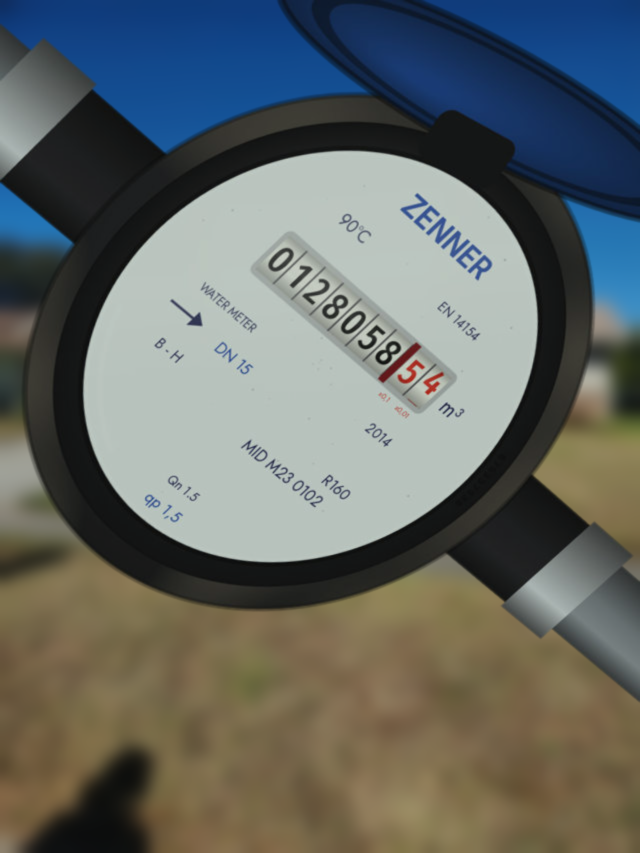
128058.54 m³
